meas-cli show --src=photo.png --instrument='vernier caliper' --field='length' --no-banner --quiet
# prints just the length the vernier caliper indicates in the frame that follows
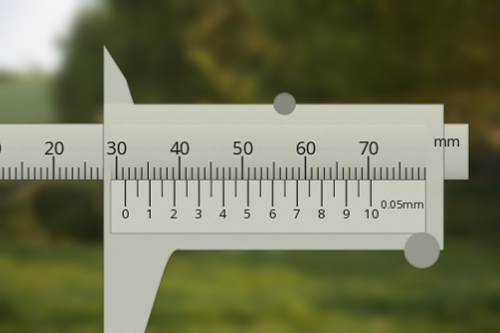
31.4 mm
